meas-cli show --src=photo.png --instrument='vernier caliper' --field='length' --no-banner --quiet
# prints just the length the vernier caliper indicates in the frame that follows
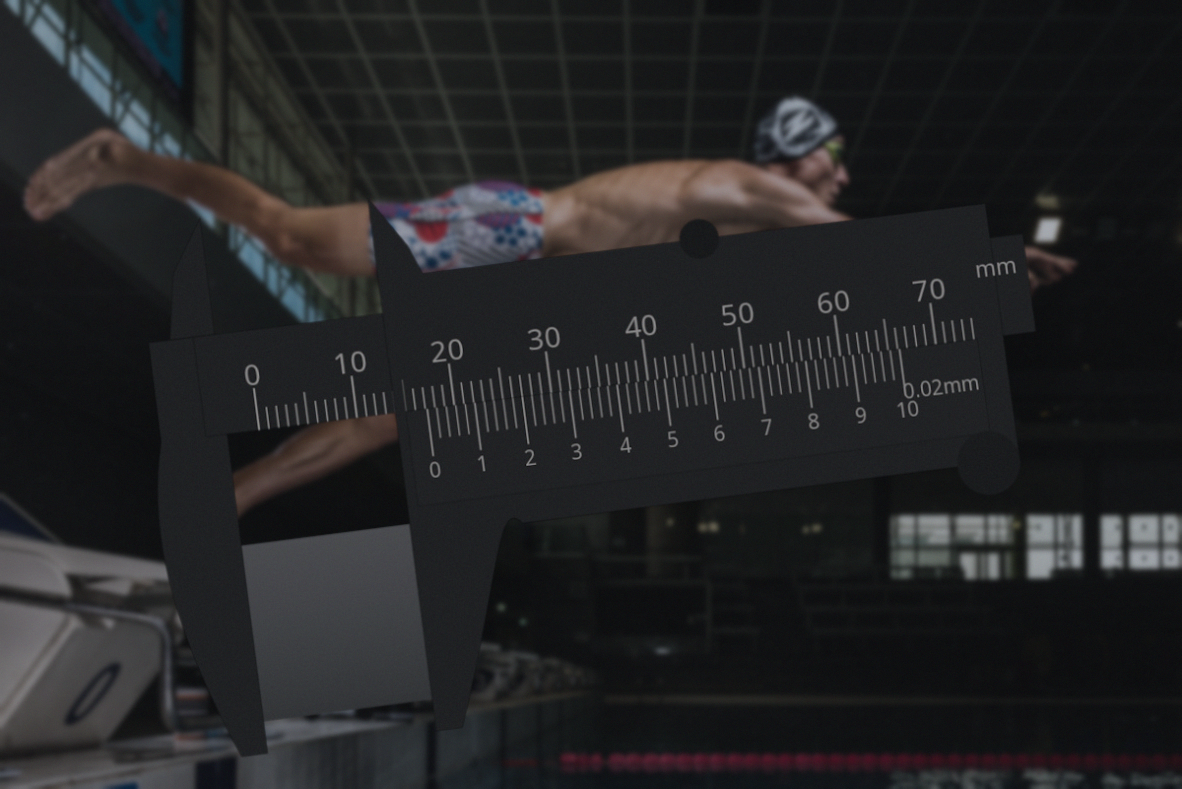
17.2 mm
